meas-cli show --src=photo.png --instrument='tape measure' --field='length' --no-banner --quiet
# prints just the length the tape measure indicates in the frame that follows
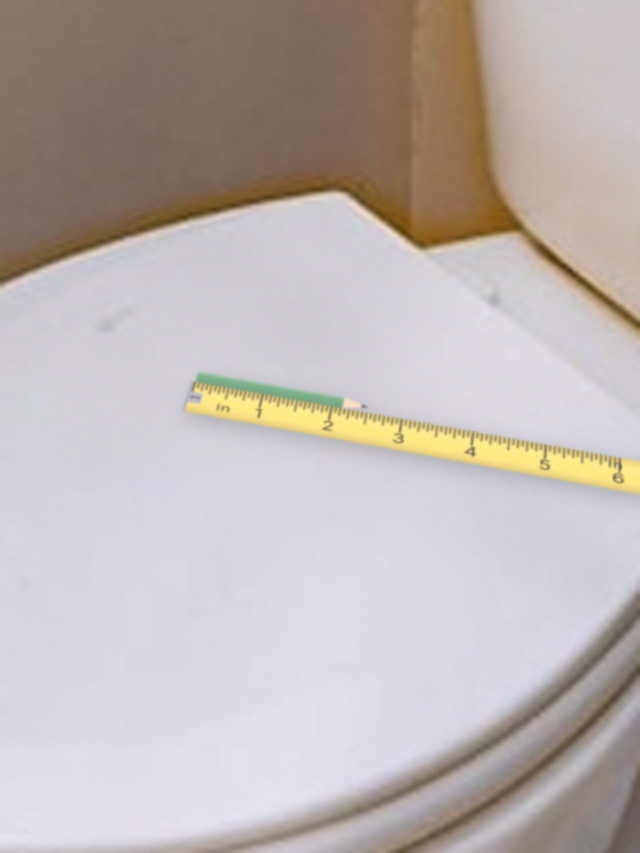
2.5 in
